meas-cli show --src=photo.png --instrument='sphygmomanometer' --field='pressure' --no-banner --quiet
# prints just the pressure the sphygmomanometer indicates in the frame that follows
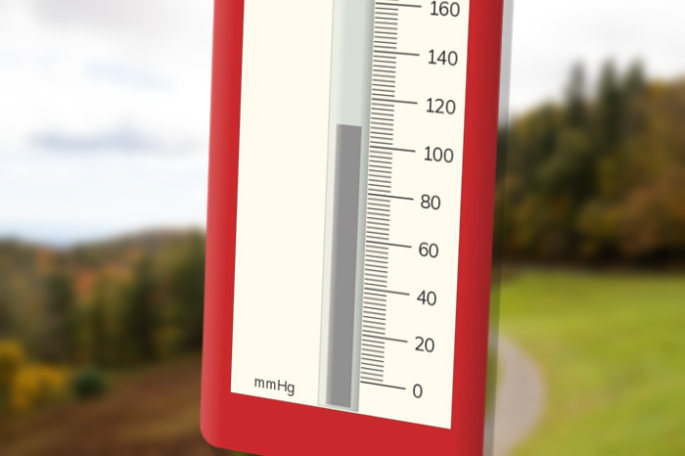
108 mmHg
